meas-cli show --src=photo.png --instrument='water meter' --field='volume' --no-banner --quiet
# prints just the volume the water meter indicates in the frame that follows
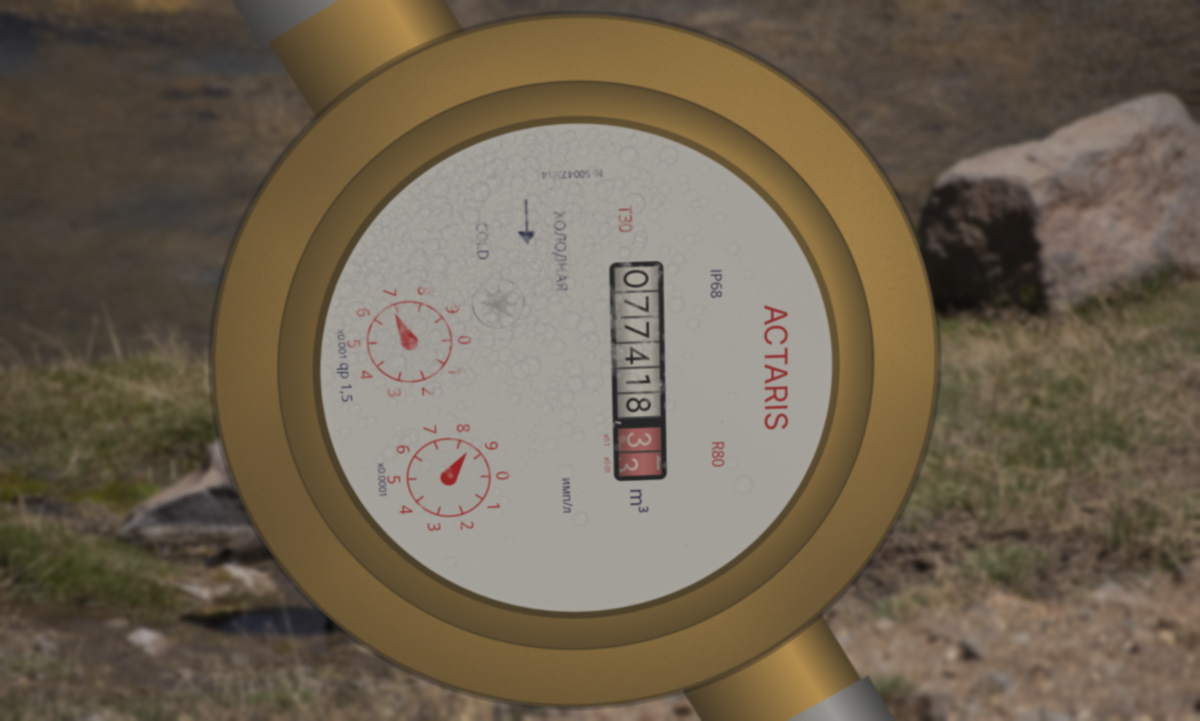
77418.3268 m³
